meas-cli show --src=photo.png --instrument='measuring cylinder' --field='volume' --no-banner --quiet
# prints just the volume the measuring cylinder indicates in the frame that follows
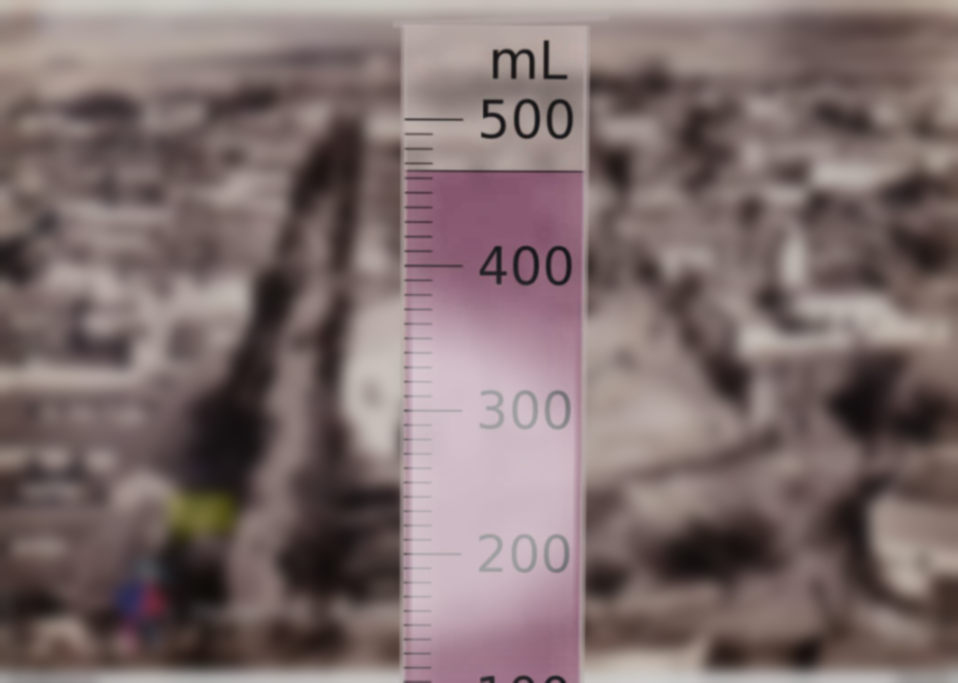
465 mL
